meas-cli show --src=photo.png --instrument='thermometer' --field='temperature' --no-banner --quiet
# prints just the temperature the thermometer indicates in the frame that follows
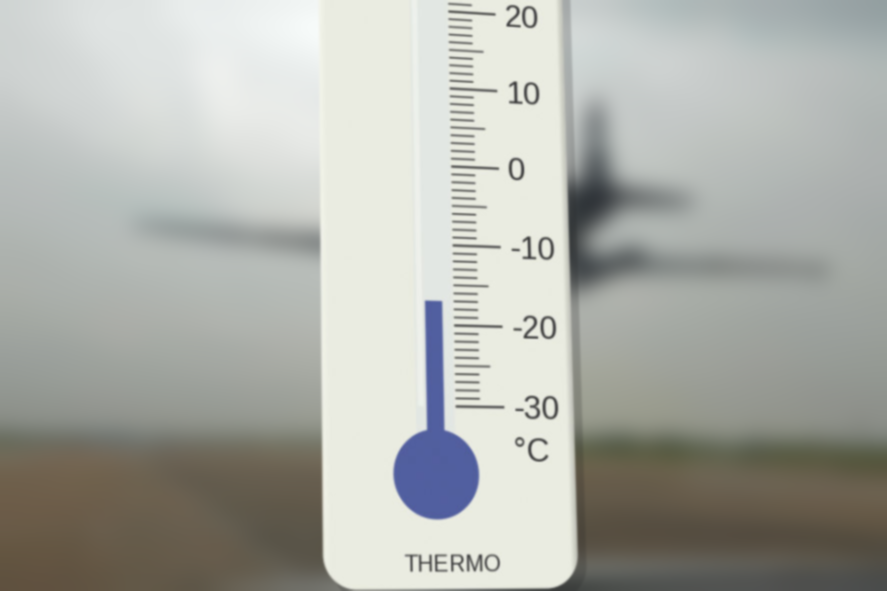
-17 °C
